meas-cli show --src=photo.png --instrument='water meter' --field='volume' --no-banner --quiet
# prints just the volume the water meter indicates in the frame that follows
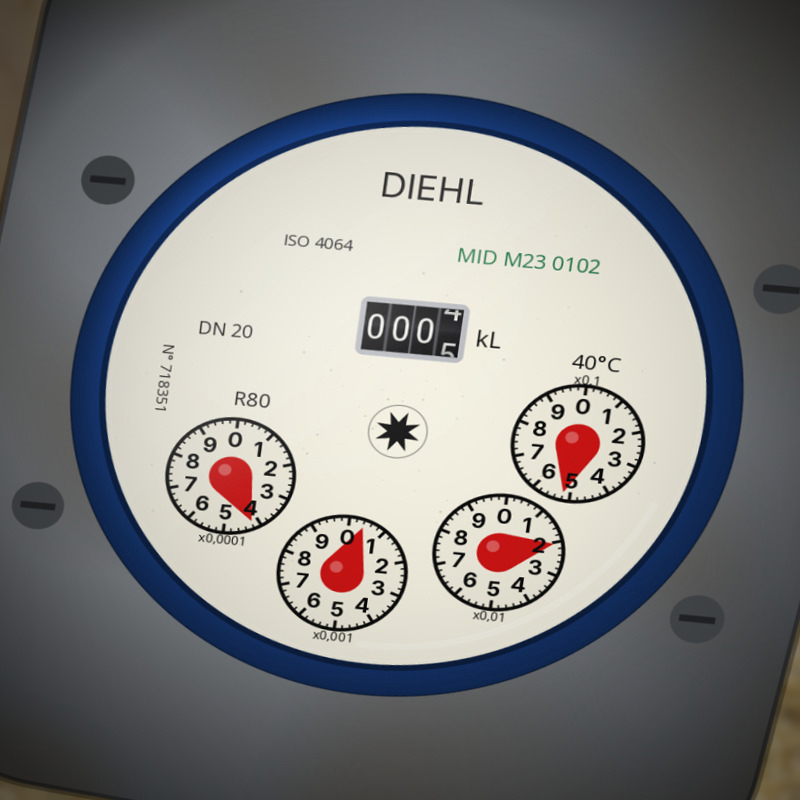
4.5204 kL
